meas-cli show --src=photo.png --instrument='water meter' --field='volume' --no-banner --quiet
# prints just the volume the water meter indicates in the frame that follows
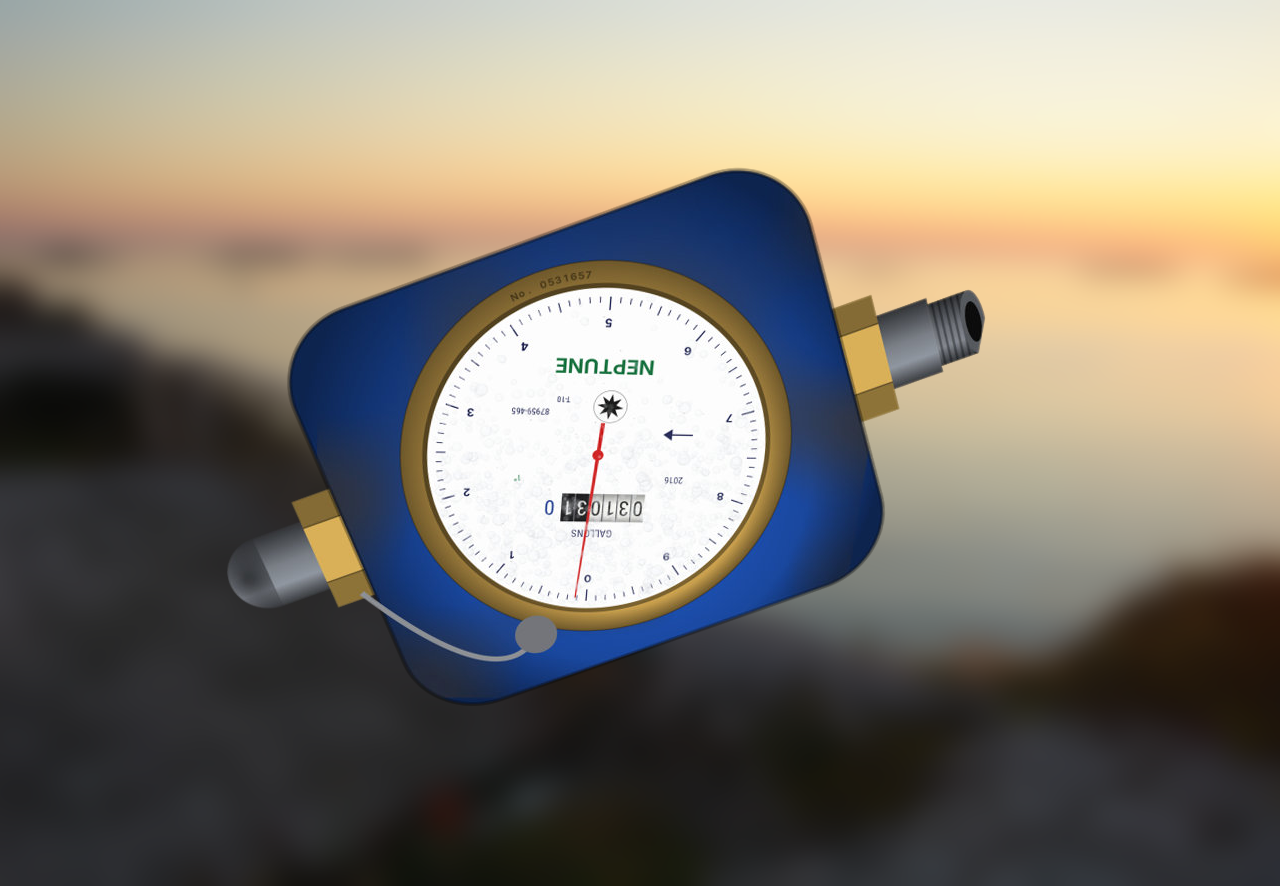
310310.1 gal
